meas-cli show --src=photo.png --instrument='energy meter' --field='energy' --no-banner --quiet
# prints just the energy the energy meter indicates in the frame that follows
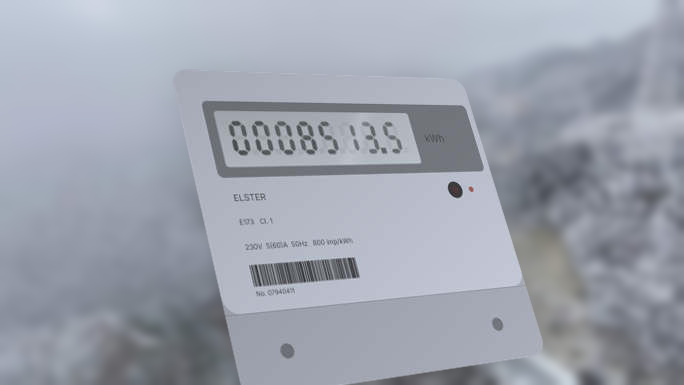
8513.5 kWh
